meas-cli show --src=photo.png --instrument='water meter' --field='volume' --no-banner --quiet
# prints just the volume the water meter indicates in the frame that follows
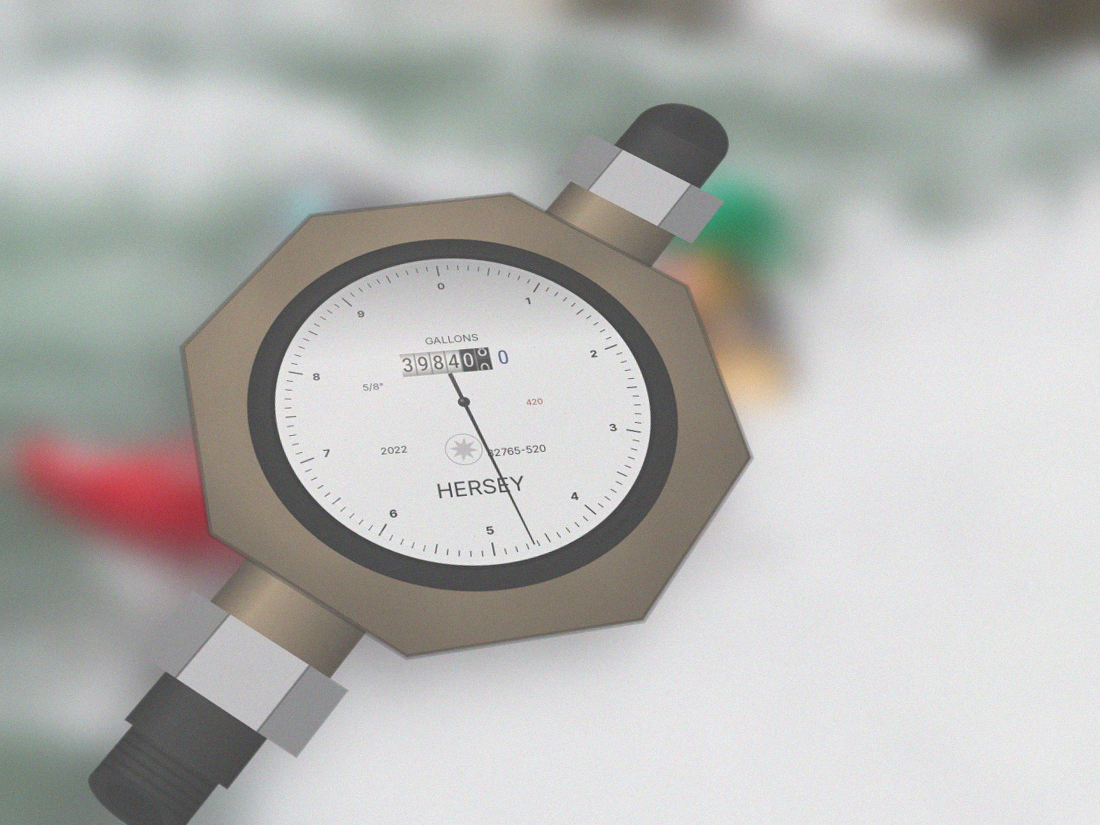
3984084.6 gal
